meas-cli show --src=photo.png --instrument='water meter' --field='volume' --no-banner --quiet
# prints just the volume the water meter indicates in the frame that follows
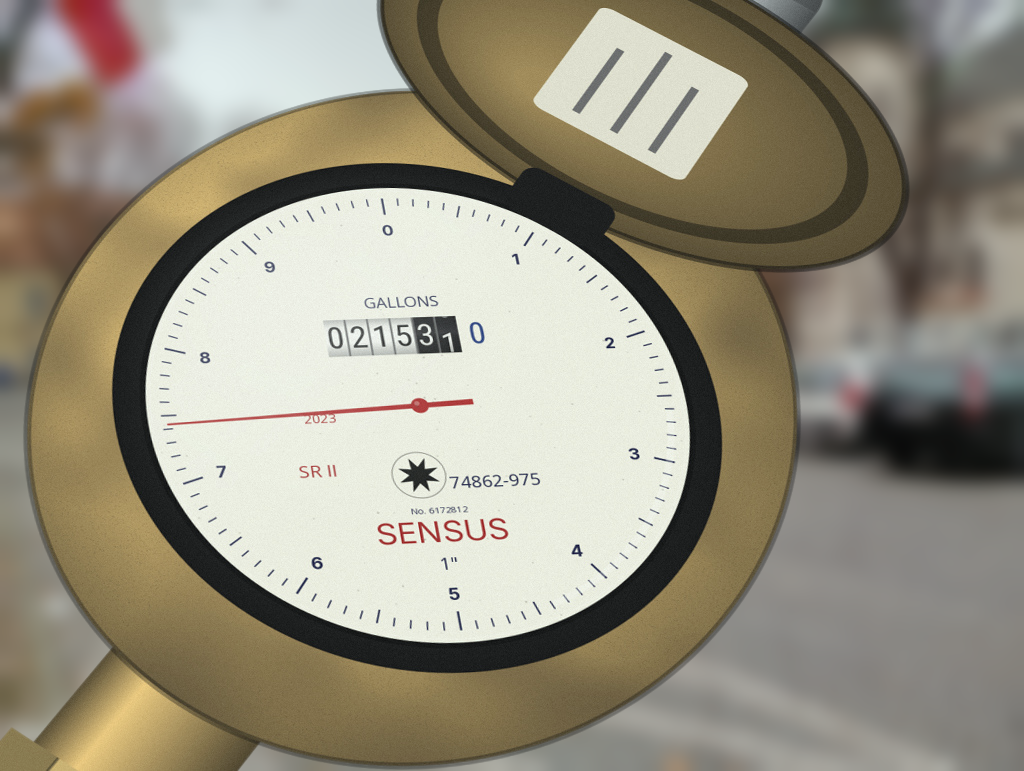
215307.4 gal
